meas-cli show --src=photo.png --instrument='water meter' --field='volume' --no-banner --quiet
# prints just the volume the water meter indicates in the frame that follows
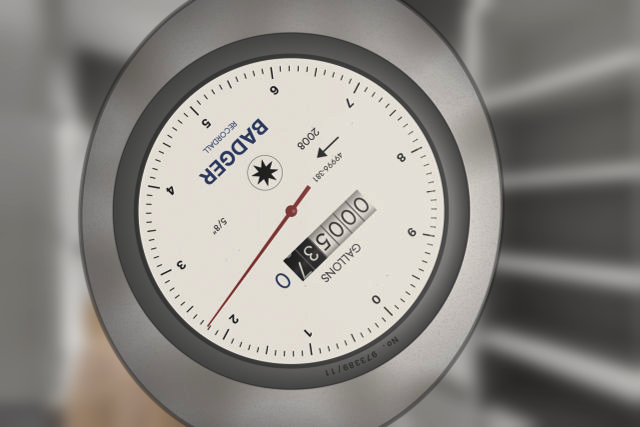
5372.2 gal
